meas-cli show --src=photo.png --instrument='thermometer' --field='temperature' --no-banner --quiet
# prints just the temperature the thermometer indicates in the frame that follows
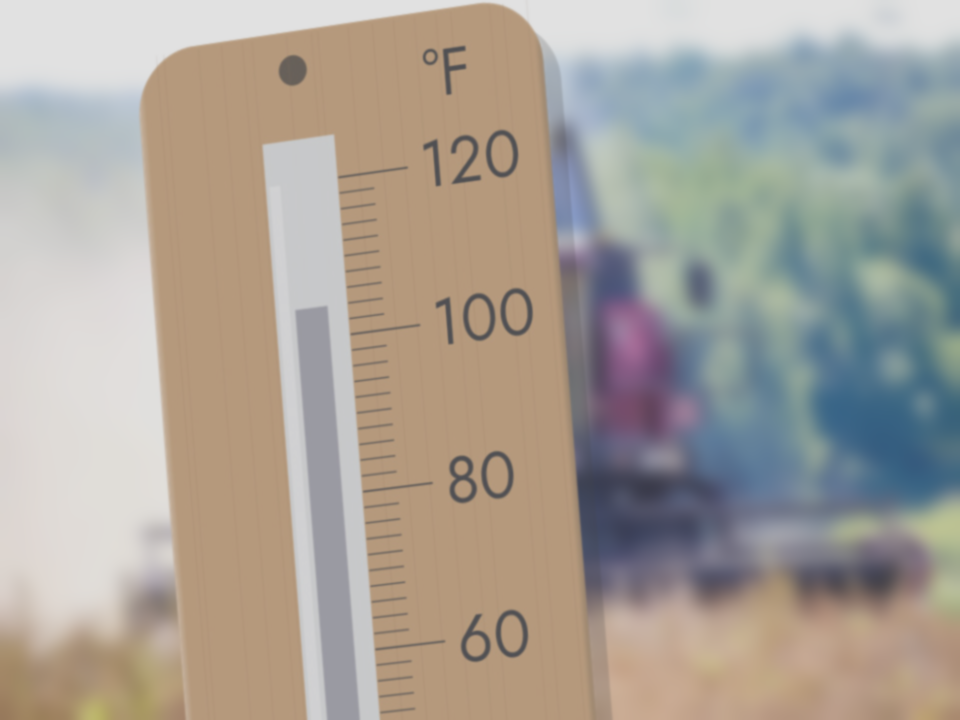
104 °F
